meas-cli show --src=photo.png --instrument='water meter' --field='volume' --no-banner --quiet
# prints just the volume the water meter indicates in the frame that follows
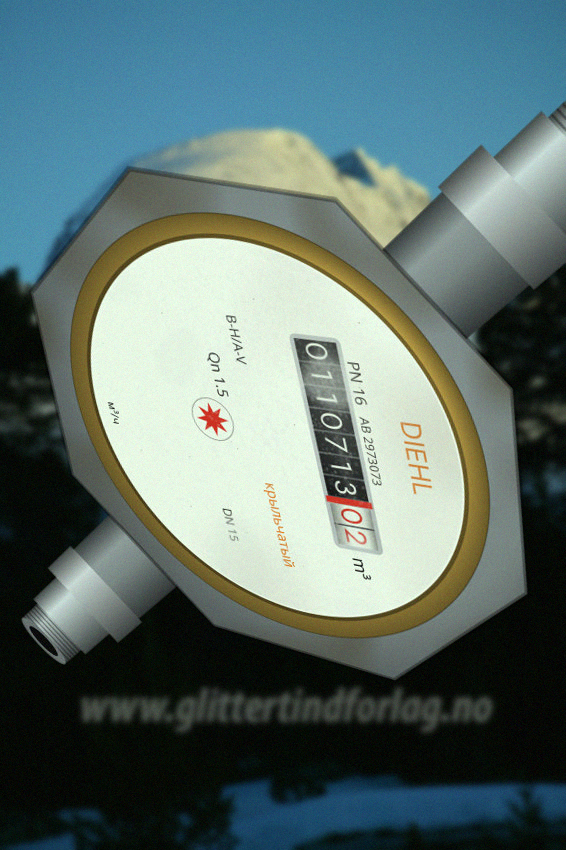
110713.02 m³
